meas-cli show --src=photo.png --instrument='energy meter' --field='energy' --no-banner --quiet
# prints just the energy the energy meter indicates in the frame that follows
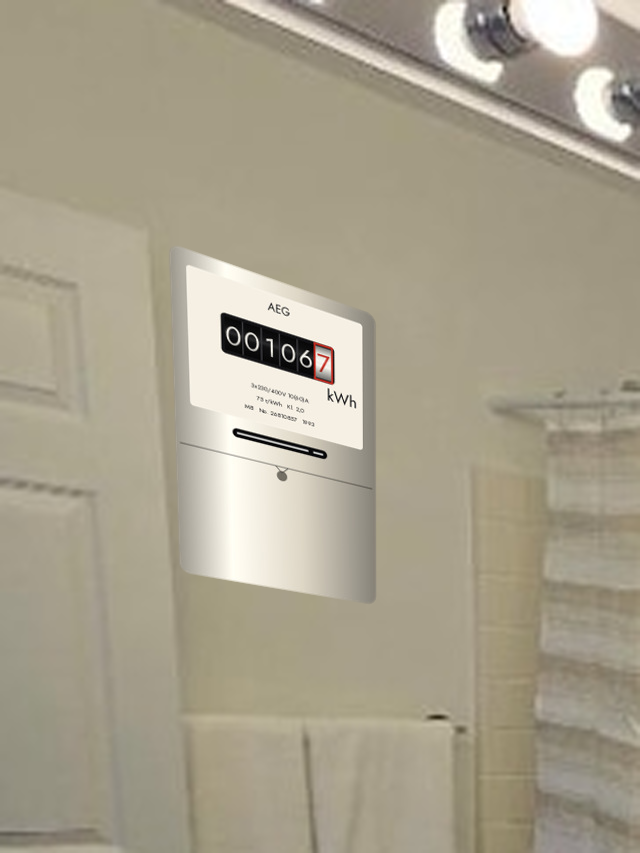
106.7 kWh
